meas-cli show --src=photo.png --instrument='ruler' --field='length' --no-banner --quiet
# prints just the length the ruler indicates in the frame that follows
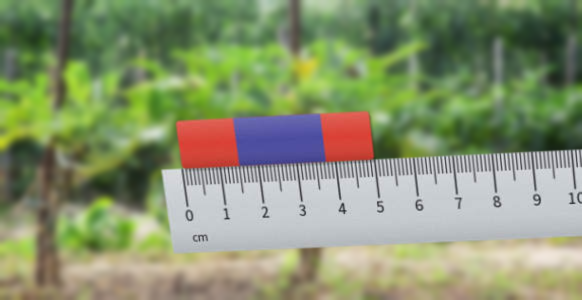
5 cm
